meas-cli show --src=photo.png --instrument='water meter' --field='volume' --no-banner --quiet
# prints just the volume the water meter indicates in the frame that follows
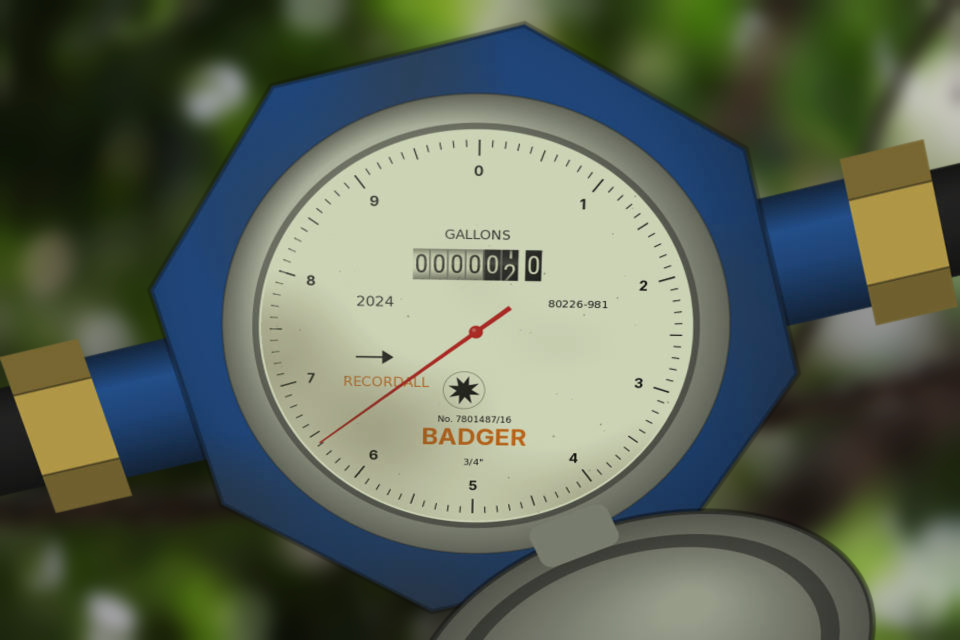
16.4 gal
